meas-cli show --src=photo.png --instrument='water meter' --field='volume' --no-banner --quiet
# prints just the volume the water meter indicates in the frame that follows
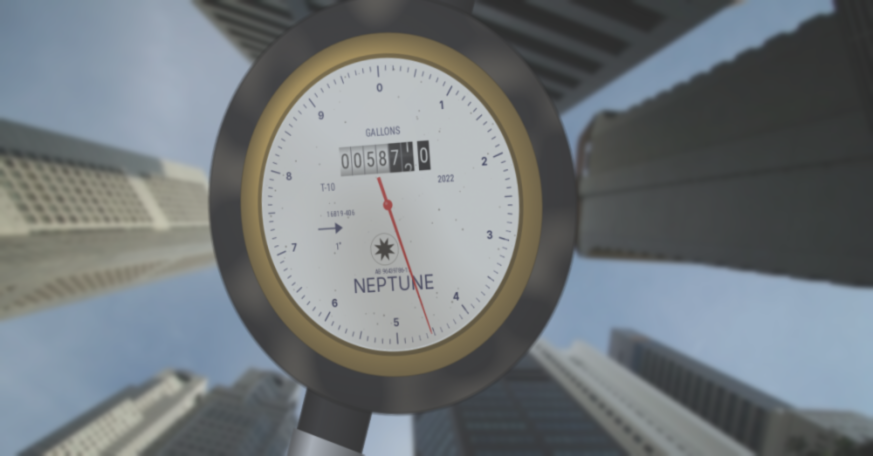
58714.5 gal
